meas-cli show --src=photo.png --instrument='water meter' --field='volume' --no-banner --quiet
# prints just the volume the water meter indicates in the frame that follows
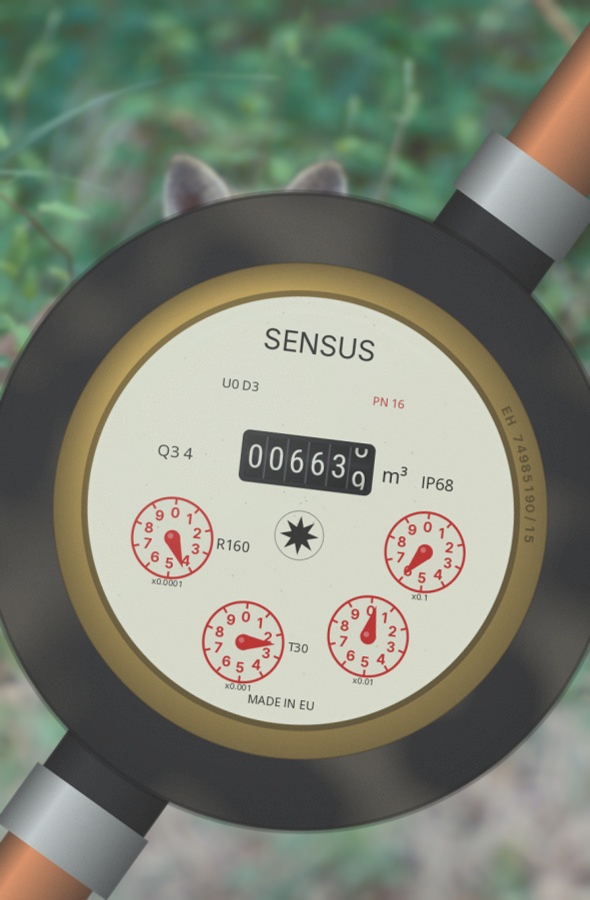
6638.6024 m³
